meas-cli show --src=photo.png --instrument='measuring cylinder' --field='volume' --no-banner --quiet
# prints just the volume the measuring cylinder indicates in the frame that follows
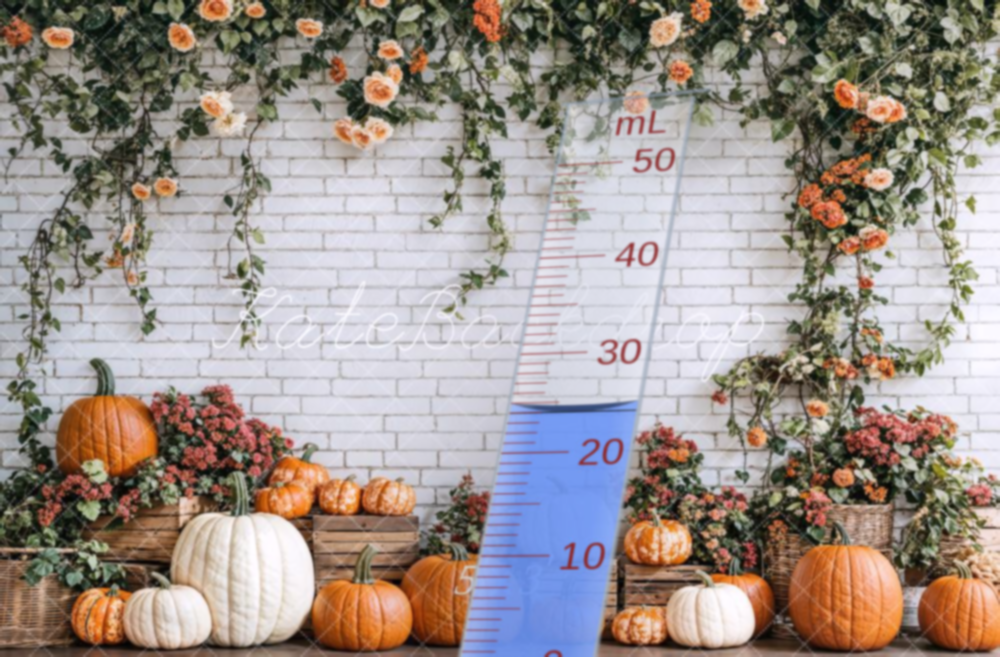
24 mL
